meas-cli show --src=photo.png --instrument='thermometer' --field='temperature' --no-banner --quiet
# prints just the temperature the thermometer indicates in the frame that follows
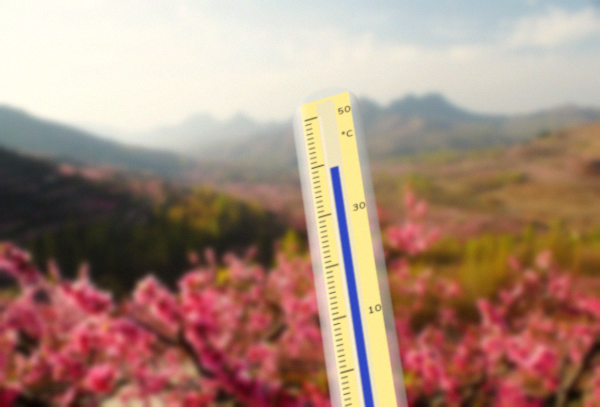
39 °C
